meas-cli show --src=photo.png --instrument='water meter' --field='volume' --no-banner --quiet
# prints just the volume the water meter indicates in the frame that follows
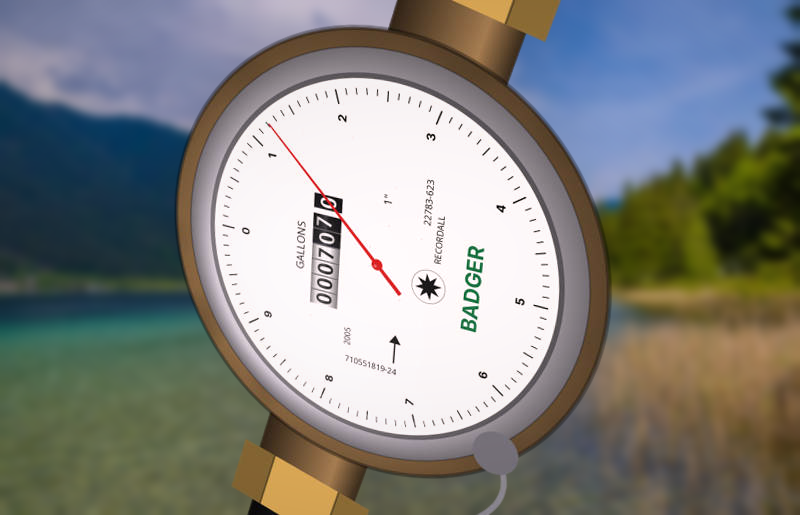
7071.2 gal
